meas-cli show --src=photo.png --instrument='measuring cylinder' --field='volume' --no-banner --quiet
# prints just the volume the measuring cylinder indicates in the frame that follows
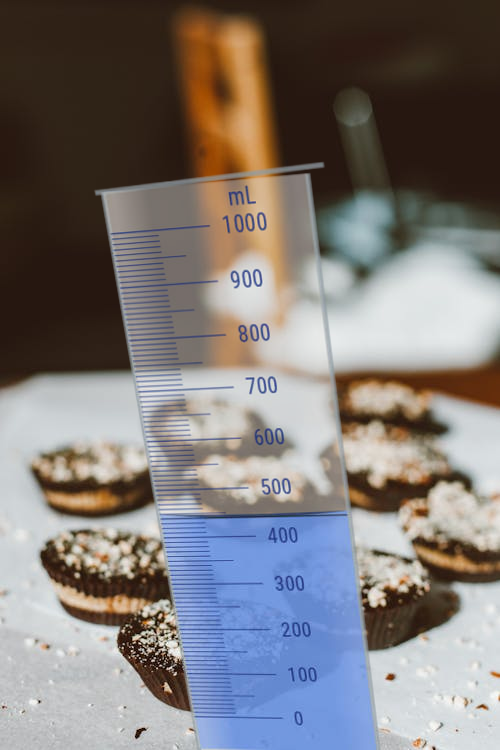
440 mL
